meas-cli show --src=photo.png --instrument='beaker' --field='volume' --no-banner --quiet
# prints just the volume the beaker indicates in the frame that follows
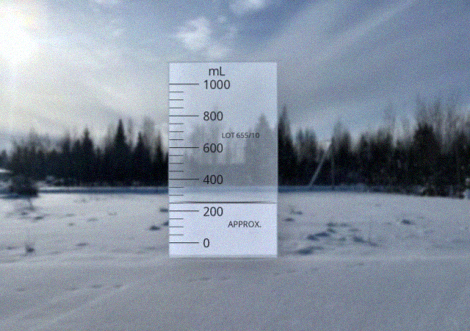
250 mL
